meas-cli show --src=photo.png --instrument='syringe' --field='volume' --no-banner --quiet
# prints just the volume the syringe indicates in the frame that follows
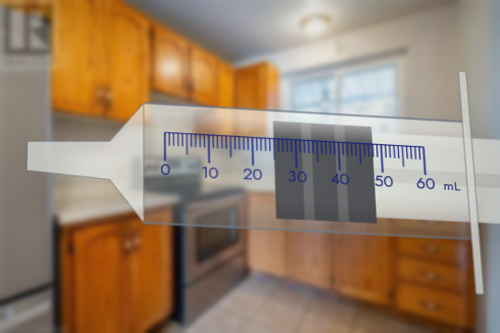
25 mL
